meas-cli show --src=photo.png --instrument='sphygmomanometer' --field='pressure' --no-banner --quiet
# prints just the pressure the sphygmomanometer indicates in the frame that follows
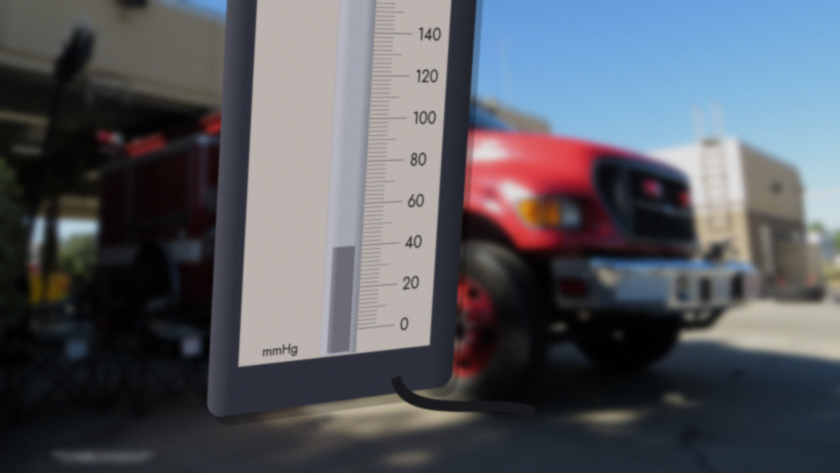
40 mmHg
